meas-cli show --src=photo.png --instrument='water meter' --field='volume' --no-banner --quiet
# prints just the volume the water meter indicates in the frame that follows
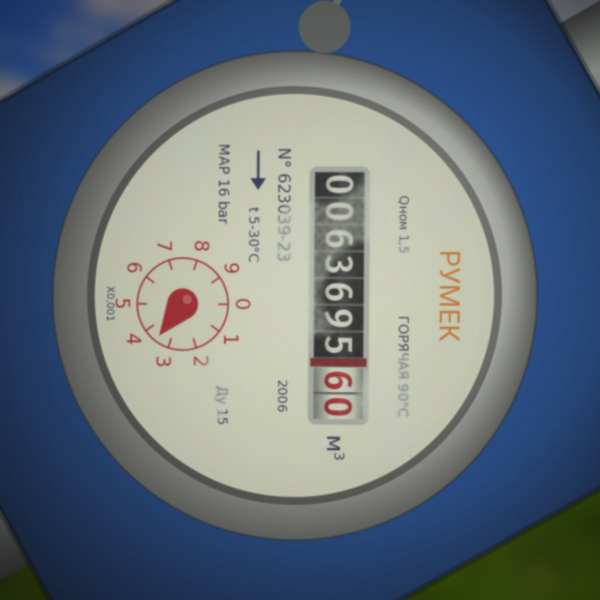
63695.603 m³
